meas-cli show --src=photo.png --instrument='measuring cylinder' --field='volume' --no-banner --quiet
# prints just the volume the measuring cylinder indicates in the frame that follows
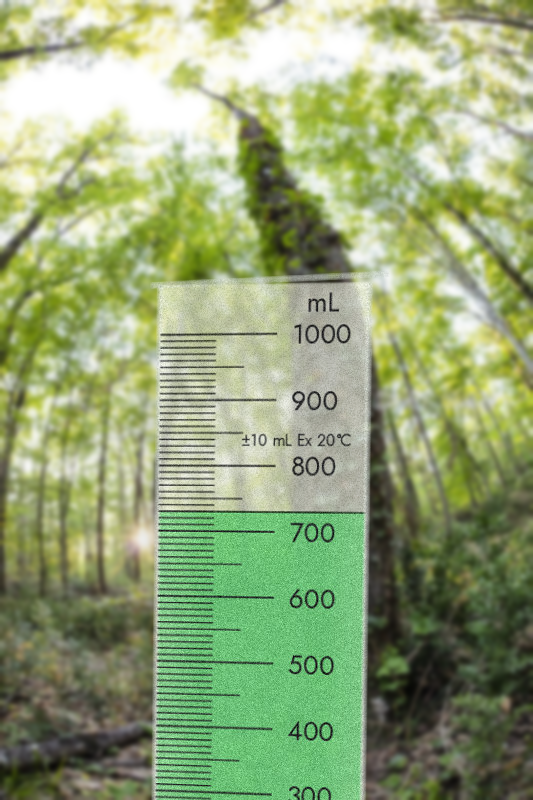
730 mL
